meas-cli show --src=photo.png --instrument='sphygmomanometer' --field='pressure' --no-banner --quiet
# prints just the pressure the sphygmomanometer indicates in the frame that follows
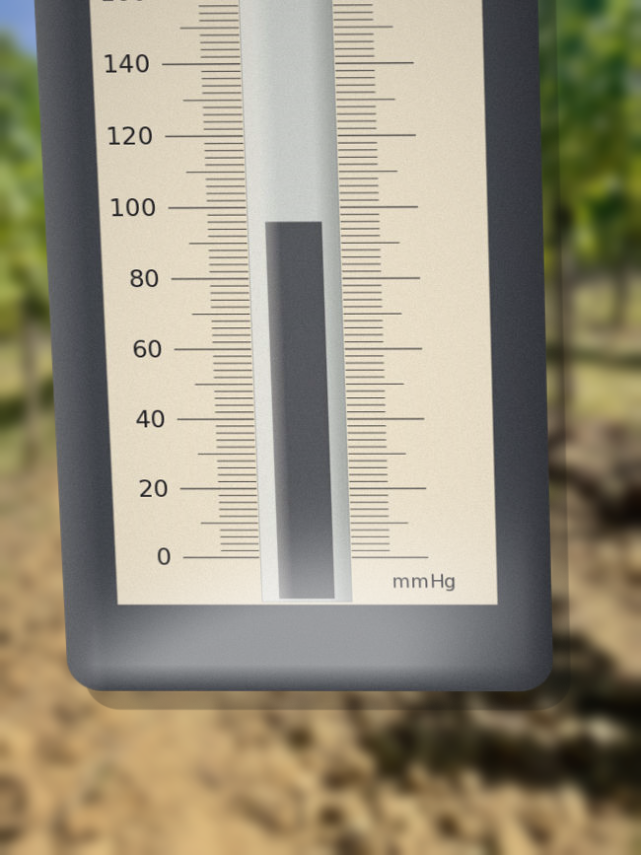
96 mmHg
